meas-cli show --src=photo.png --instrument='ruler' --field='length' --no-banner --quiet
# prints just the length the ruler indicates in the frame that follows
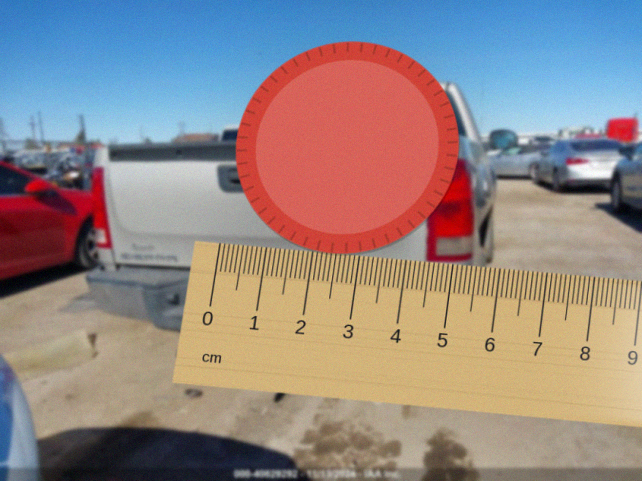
4.8 cm
